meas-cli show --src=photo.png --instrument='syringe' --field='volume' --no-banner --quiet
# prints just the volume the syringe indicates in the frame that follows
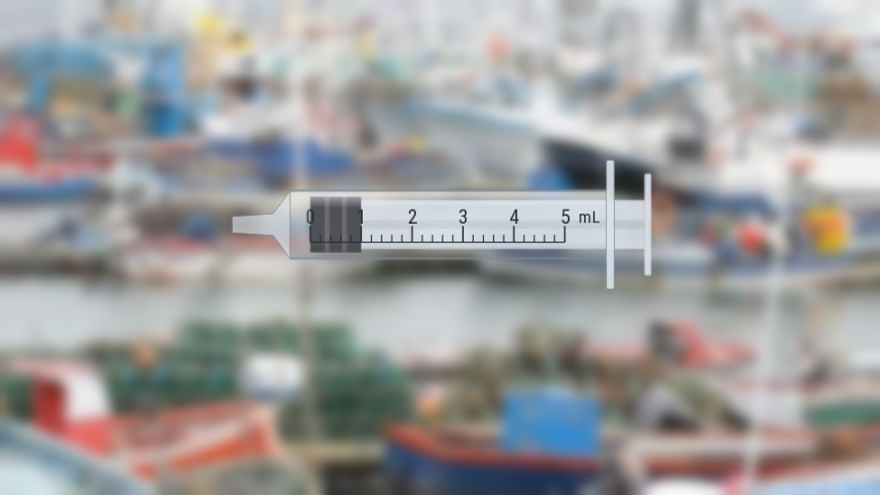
0 mL
